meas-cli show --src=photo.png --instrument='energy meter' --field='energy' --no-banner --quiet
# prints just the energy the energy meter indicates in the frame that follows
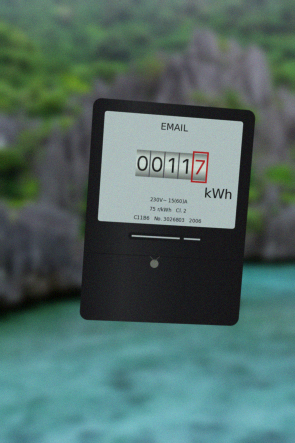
11.7 kWh
